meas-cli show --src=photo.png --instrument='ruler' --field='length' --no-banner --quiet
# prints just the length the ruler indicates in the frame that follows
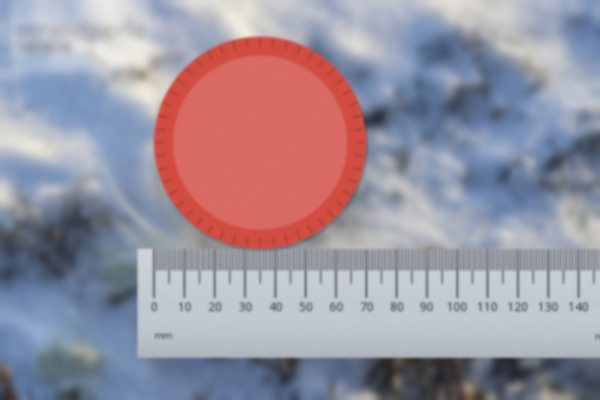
70 mm
